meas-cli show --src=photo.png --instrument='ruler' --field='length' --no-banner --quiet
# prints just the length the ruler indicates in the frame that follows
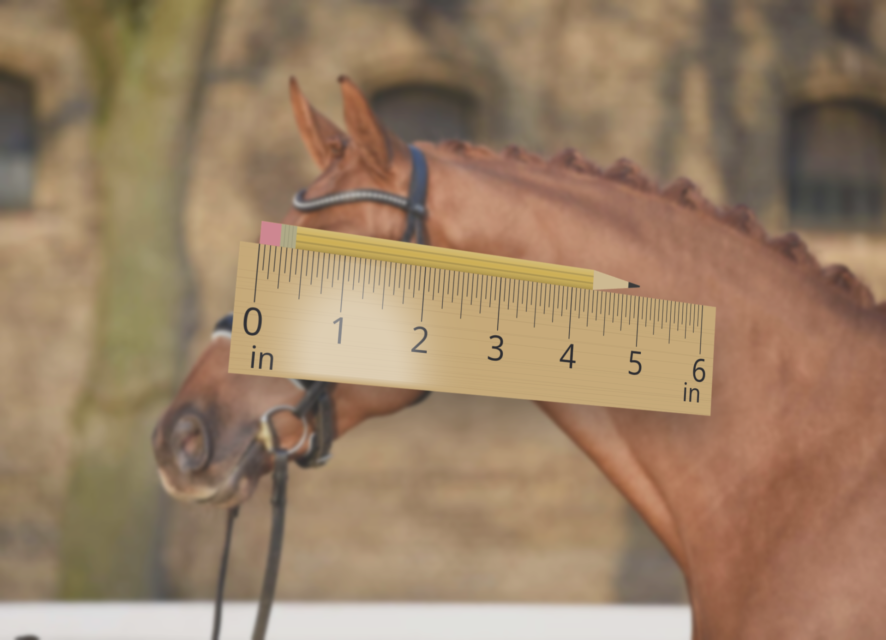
5 in
